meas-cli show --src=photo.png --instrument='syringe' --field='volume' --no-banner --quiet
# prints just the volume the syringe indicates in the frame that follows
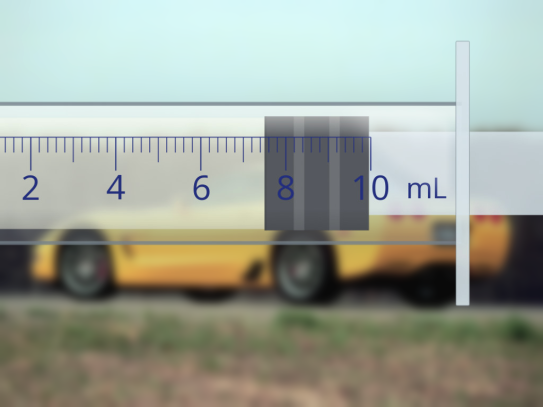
7.5 mL
